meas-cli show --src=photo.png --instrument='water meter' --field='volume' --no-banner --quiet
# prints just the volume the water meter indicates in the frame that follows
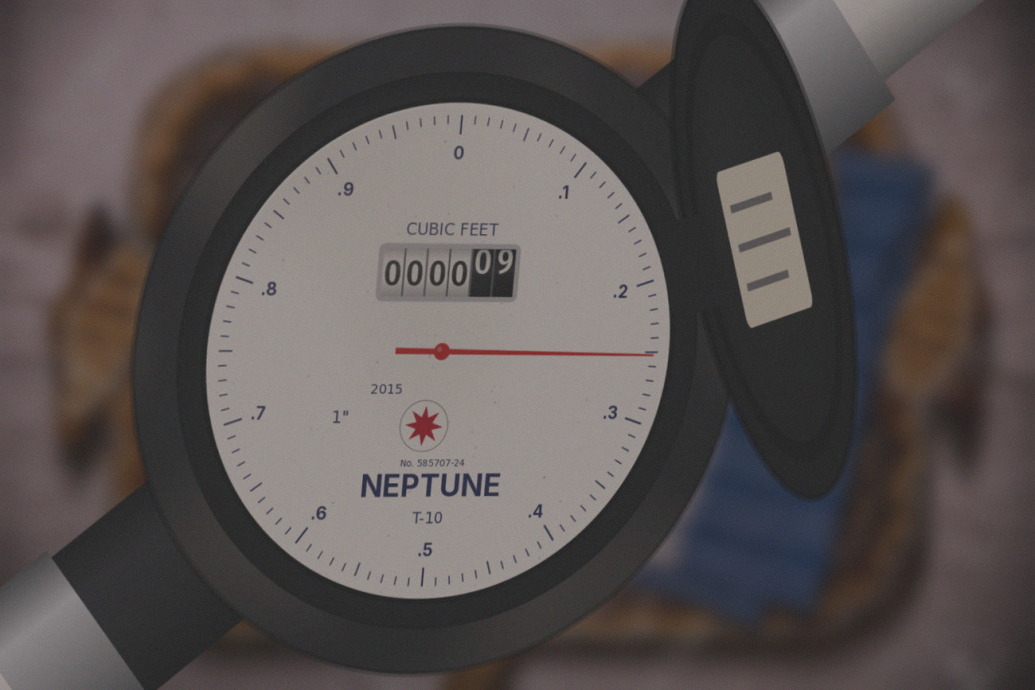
9.25 ft³
